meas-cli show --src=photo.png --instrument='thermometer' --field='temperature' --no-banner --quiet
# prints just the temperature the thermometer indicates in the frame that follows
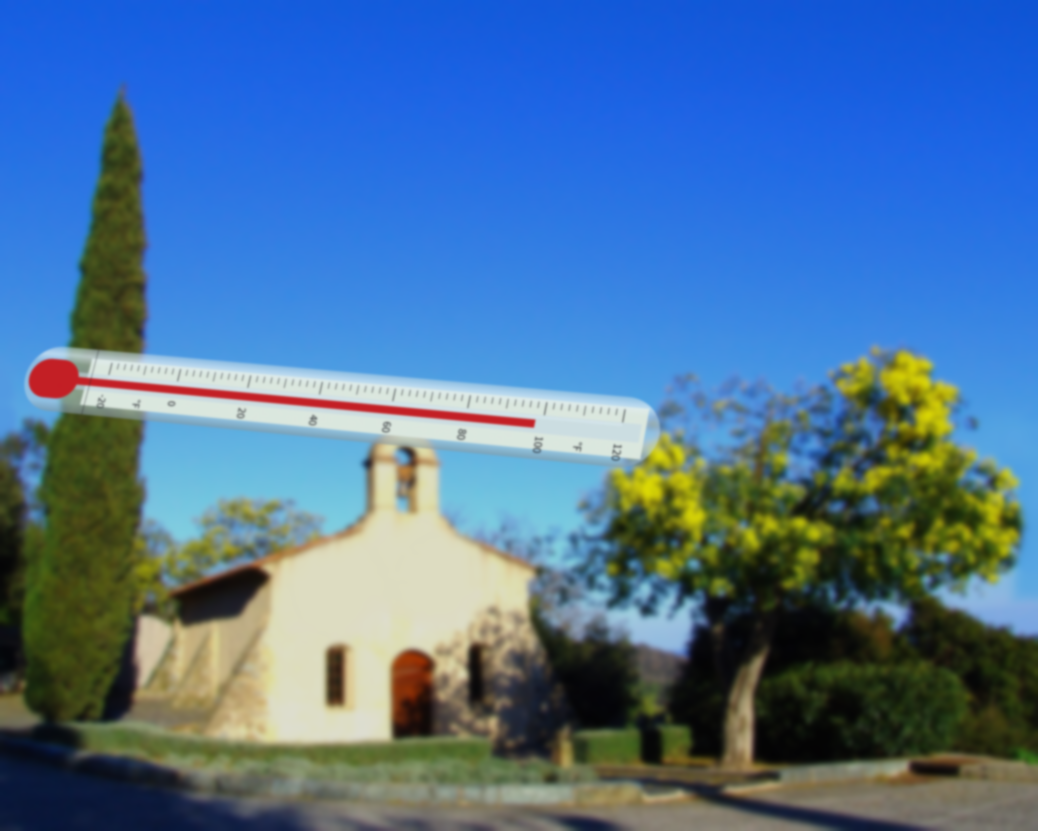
98 °F
